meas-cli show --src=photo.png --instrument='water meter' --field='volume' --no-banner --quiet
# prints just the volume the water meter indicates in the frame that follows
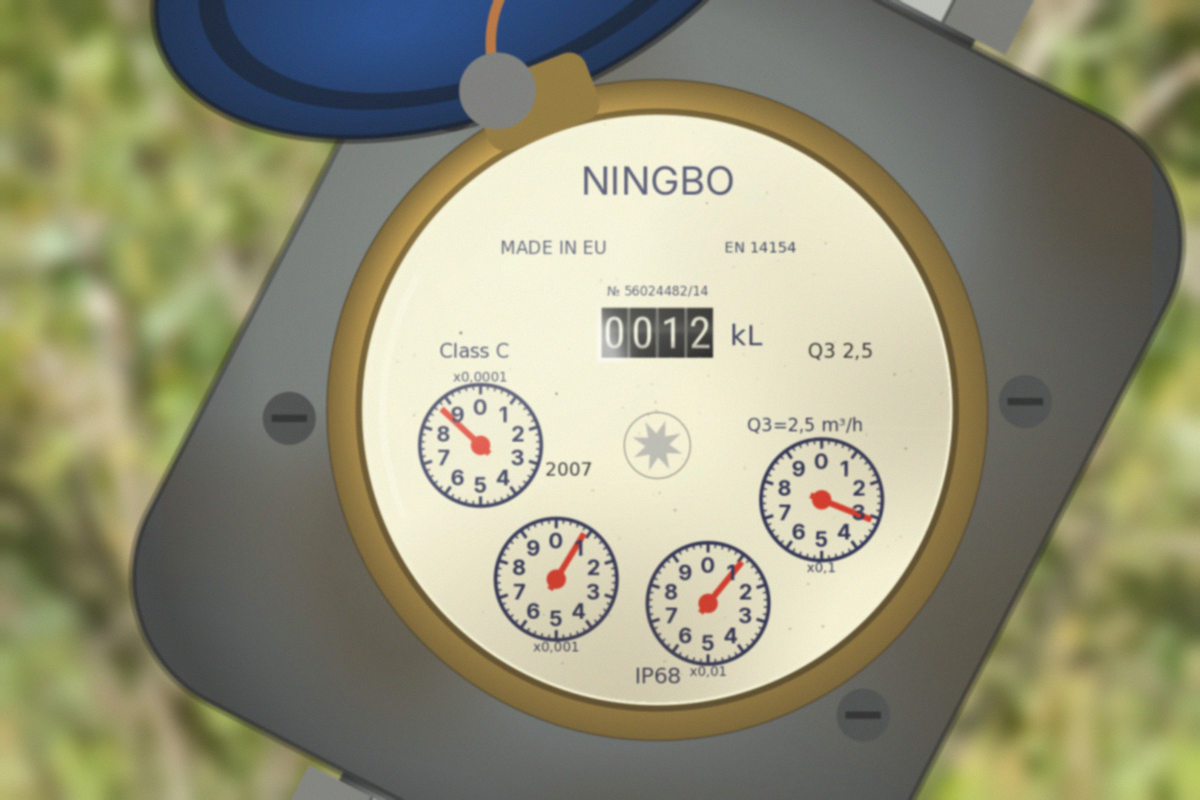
12.3108 kL
